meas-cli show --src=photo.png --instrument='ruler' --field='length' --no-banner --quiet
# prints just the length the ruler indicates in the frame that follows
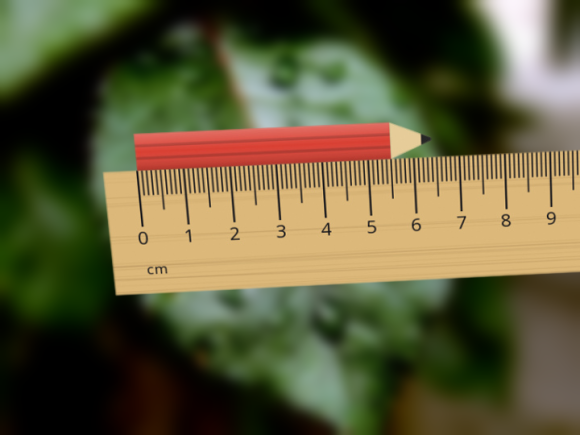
6.4 cm
